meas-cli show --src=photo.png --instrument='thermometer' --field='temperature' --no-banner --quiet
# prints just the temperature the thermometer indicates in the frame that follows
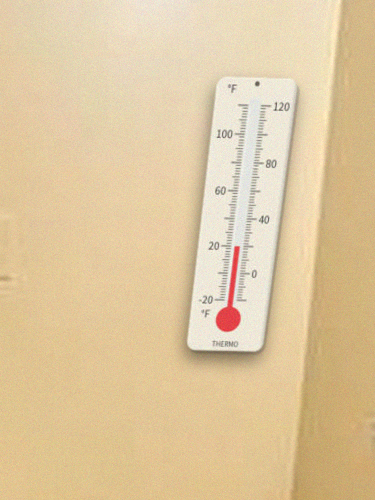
20 °F
